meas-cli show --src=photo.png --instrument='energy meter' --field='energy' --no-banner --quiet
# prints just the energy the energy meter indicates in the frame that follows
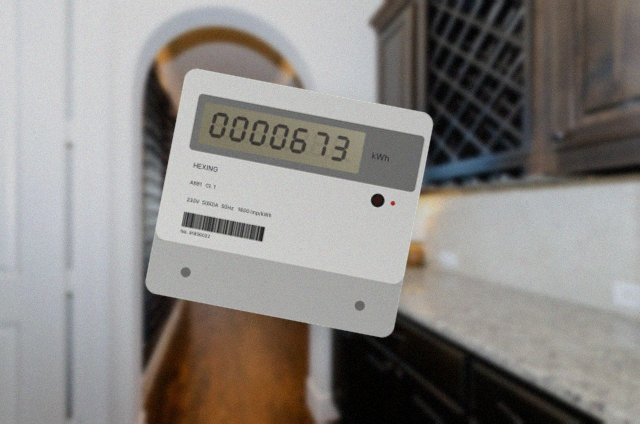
673 kWh
